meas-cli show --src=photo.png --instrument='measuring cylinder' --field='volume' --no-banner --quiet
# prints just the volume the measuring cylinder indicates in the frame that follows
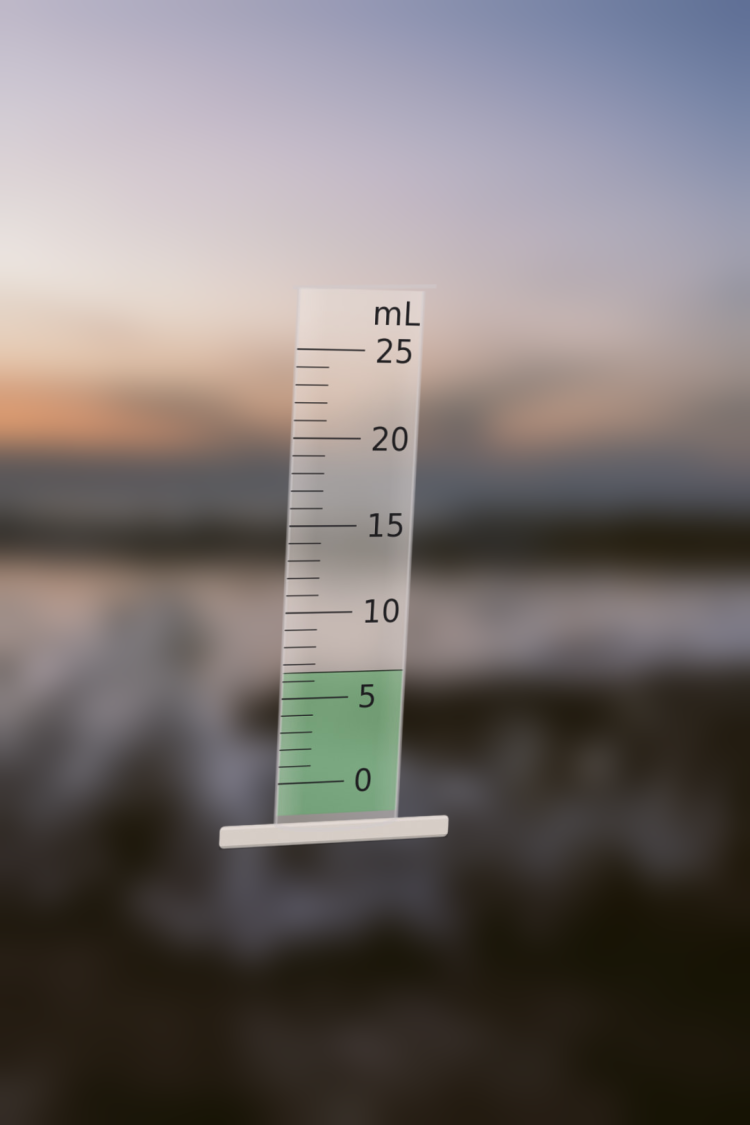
6.5 mL
